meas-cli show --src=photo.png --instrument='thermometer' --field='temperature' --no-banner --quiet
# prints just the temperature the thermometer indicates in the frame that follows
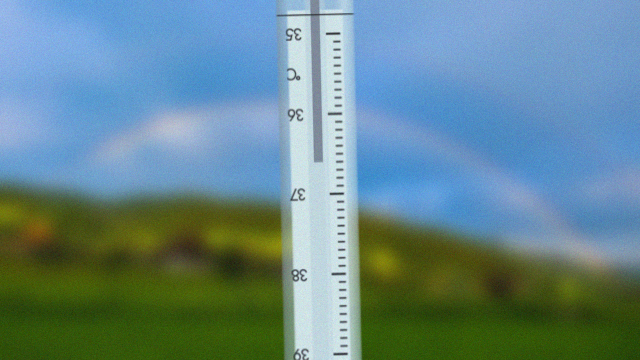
36.6 °C
